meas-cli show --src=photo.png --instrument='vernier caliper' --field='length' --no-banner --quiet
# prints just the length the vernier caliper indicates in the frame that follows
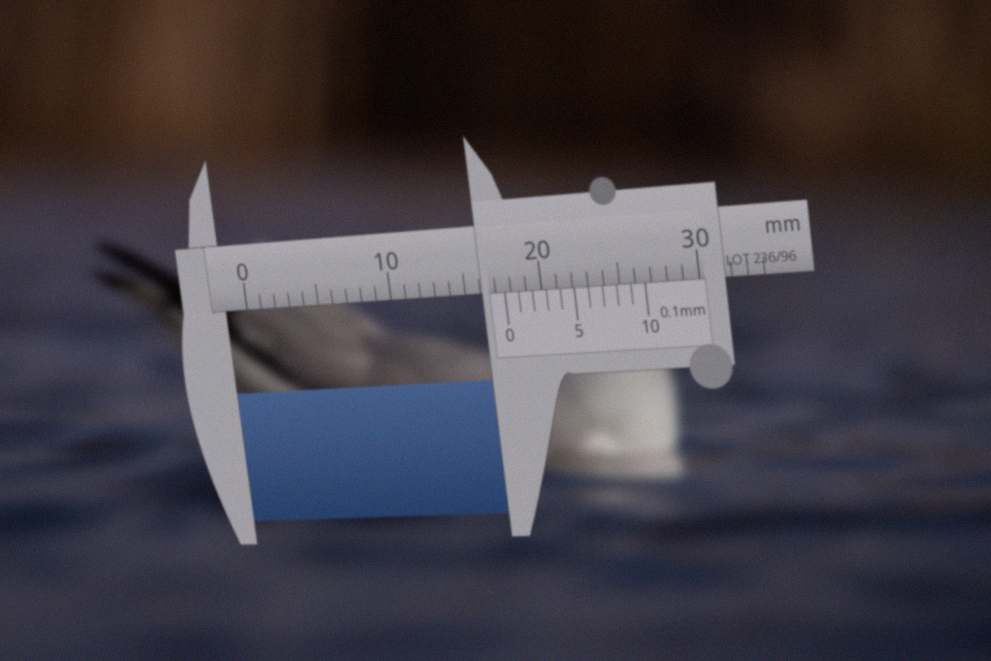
17.6 mm
